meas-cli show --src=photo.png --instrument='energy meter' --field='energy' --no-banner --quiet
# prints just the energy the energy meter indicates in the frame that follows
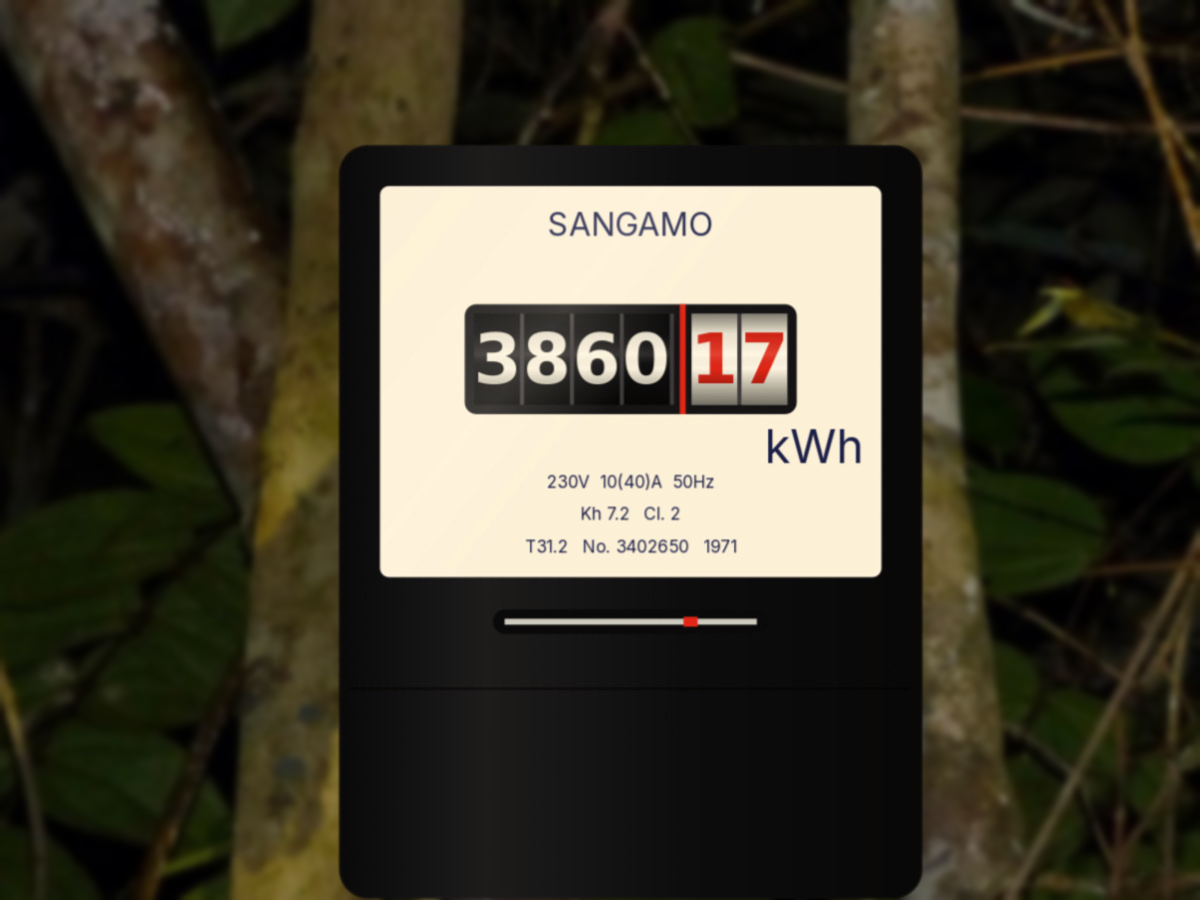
3860.17 kWh
